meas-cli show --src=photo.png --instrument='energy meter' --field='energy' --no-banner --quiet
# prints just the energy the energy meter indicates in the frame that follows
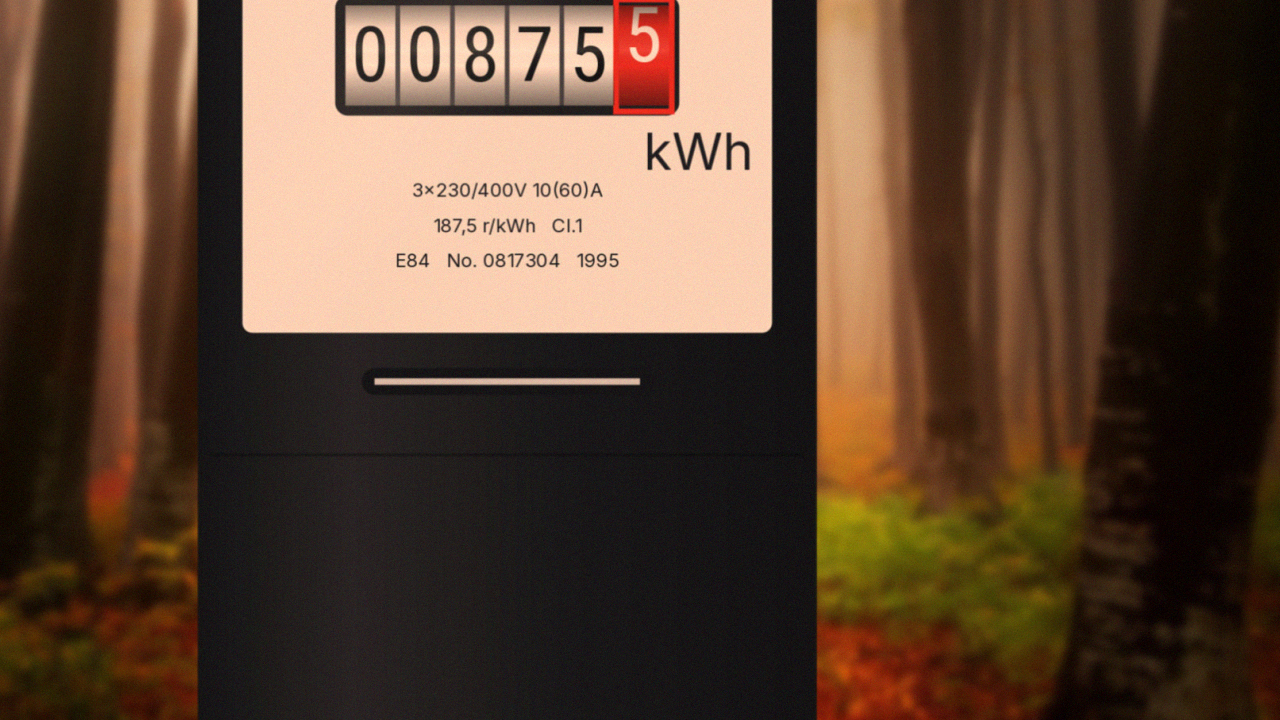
875.5 kWh
